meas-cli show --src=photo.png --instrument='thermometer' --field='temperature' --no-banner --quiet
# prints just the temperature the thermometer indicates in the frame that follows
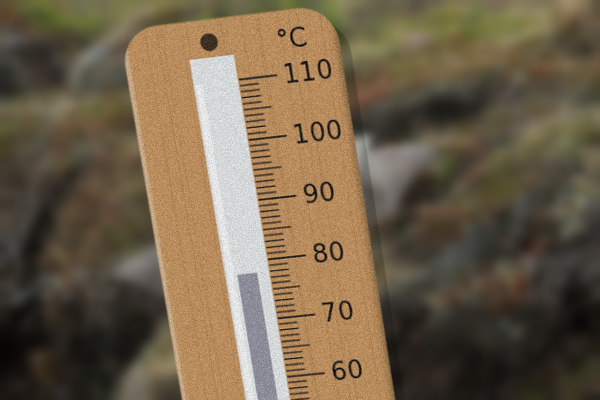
78 °C
